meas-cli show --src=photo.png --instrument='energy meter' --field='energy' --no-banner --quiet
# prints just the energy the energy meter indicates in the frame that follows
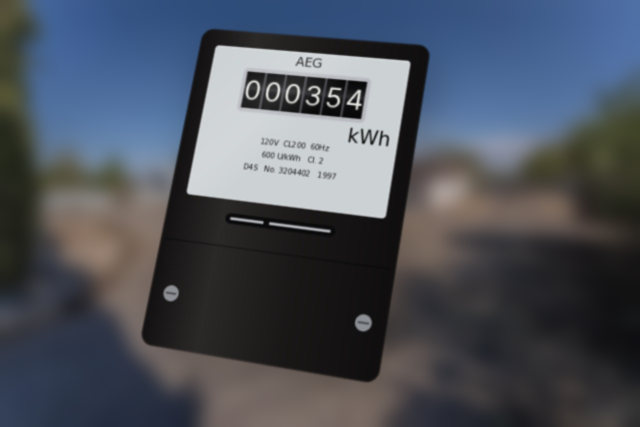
354 kWh
